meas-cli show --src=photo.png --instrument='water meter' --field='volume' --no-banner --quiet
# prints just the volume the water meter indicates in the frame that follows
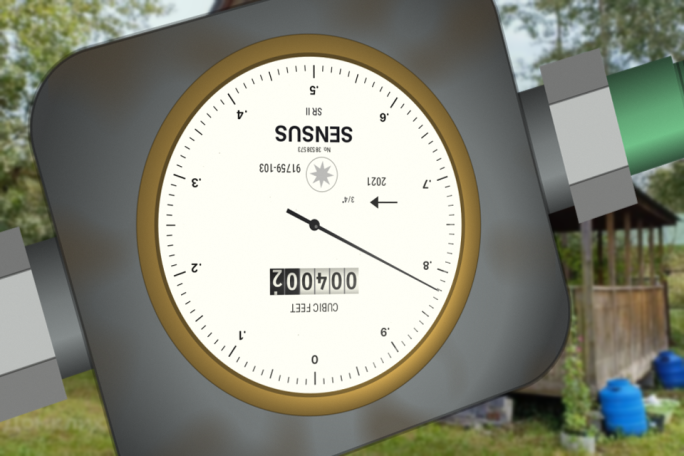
4001.82 ft³
